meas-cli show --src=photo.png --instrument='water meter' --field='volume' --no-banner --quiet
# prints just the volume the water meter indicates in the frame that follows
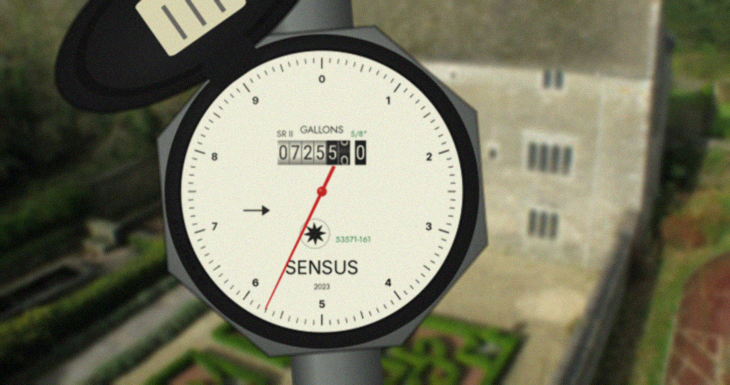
725585.7 gal
